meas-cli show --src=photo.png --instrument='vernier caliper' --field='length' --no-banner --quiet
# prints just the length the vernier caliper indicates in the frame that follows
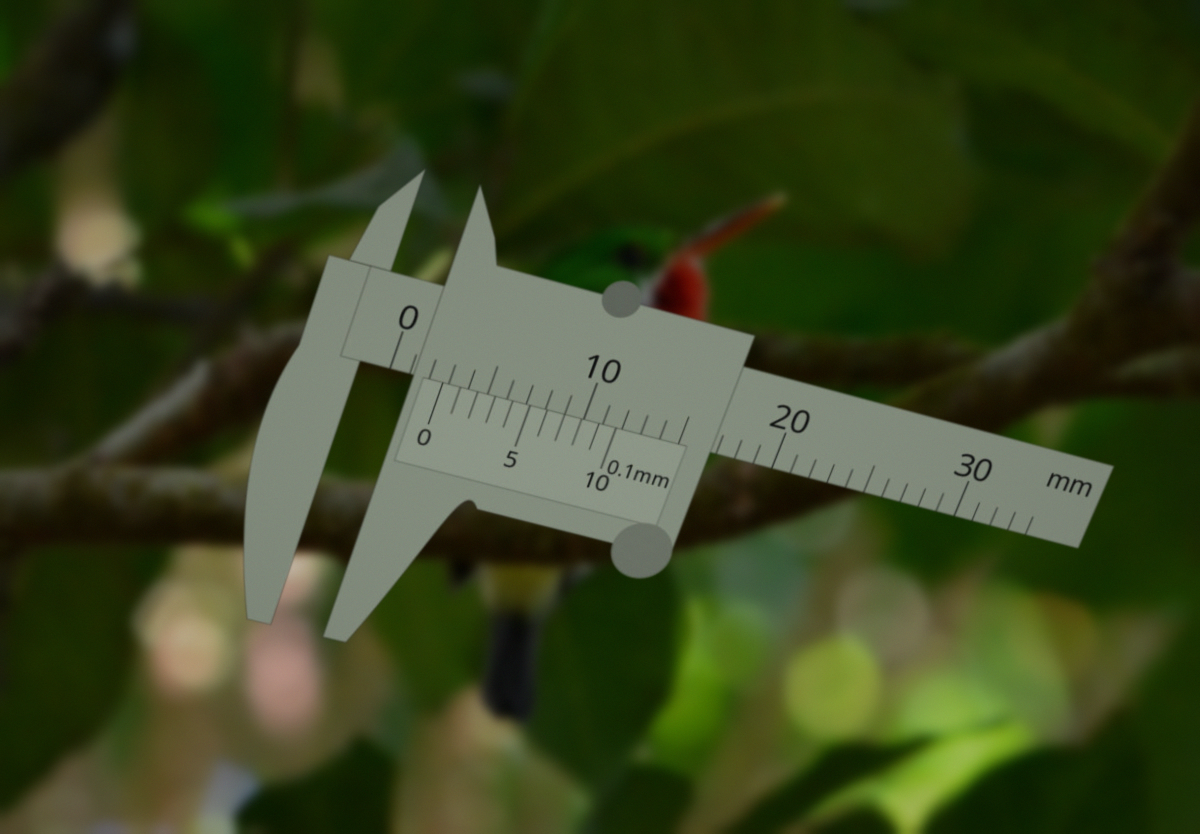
2.7 mm
